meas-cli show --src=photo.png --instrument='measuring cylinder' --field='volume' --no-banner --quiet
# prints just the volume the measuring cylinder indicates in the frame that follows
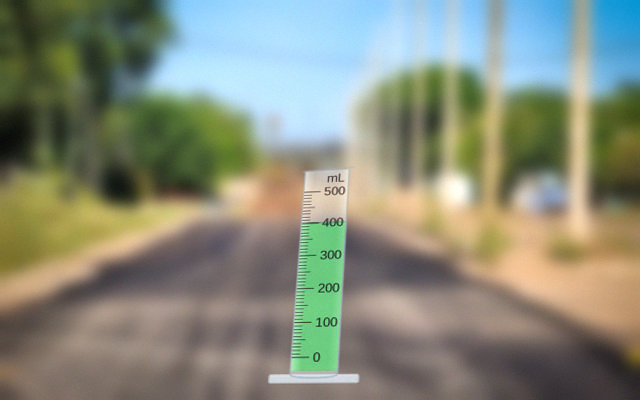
400 mL
